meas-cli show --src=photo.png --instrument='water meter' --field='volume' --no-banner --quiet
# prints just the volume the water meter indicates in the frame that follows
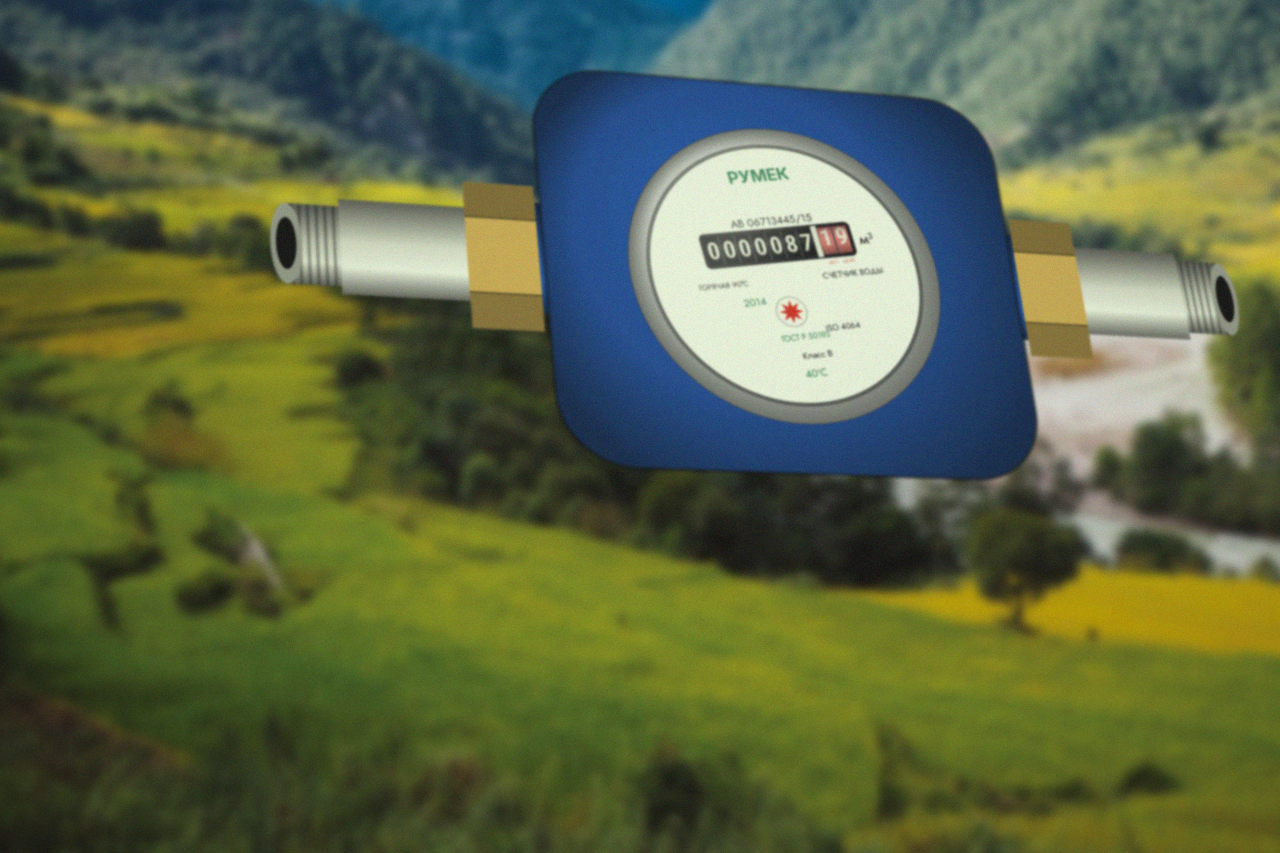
87.19 m³
